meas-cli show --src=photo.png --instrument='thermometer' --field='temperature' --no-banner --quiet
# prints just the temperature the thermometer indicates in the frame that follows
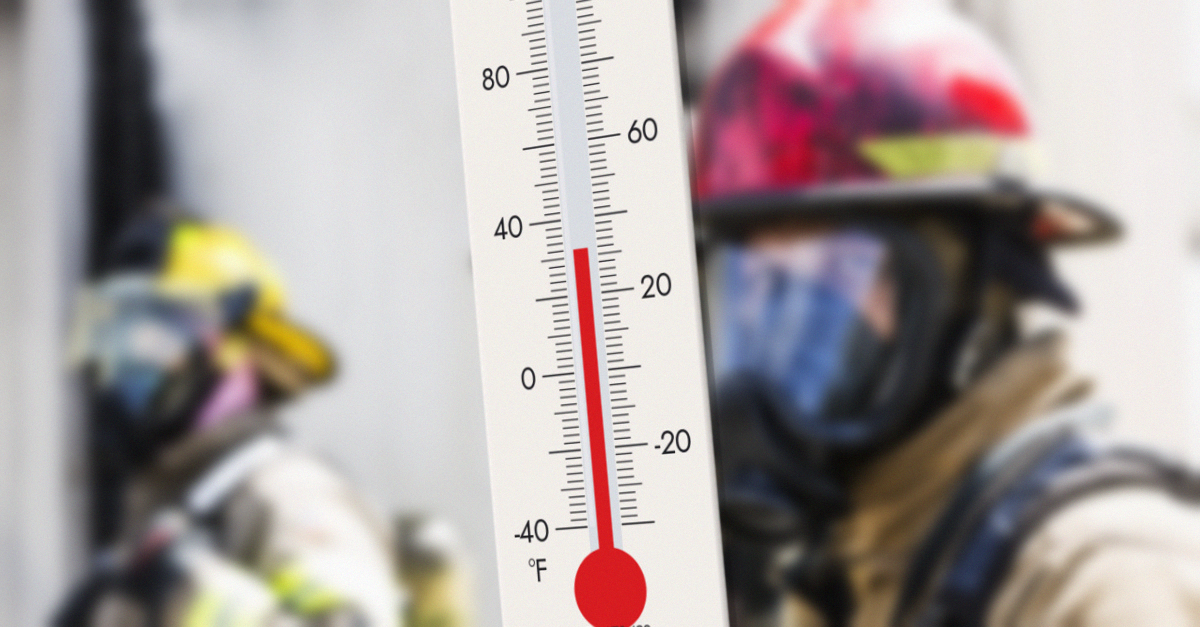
32 °F
